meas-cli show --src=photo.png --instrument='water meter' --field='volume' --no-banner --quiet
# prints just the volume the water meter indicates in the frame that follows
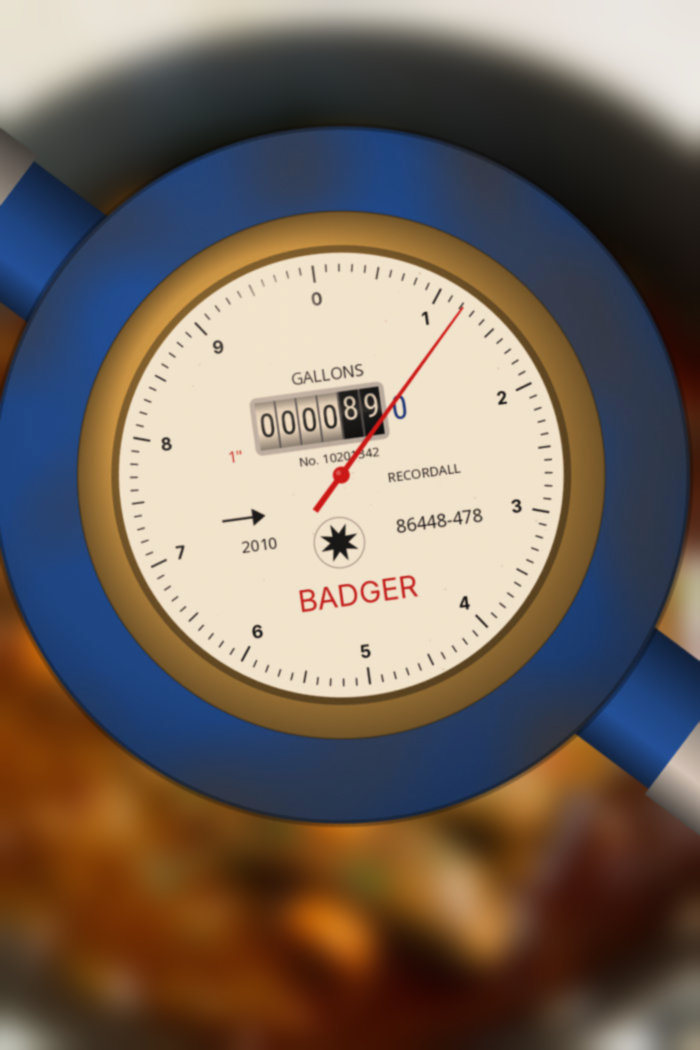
891.2 gal
